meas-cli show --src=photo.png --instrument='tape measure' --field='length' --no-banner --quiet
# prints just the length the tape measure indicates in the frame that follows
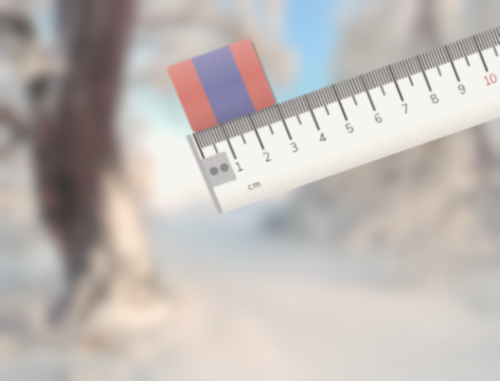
3 cm
